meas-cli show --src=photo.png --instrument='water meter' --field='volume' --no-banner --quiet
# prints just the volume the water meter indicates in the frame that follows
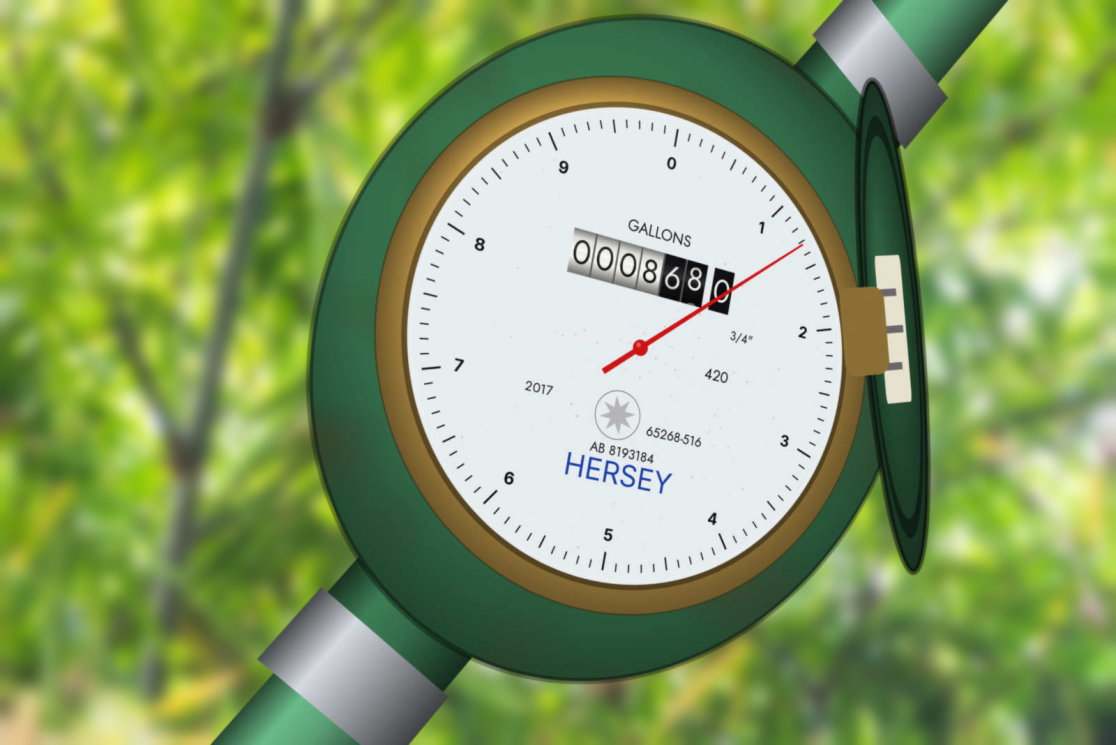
8681.3 gal
